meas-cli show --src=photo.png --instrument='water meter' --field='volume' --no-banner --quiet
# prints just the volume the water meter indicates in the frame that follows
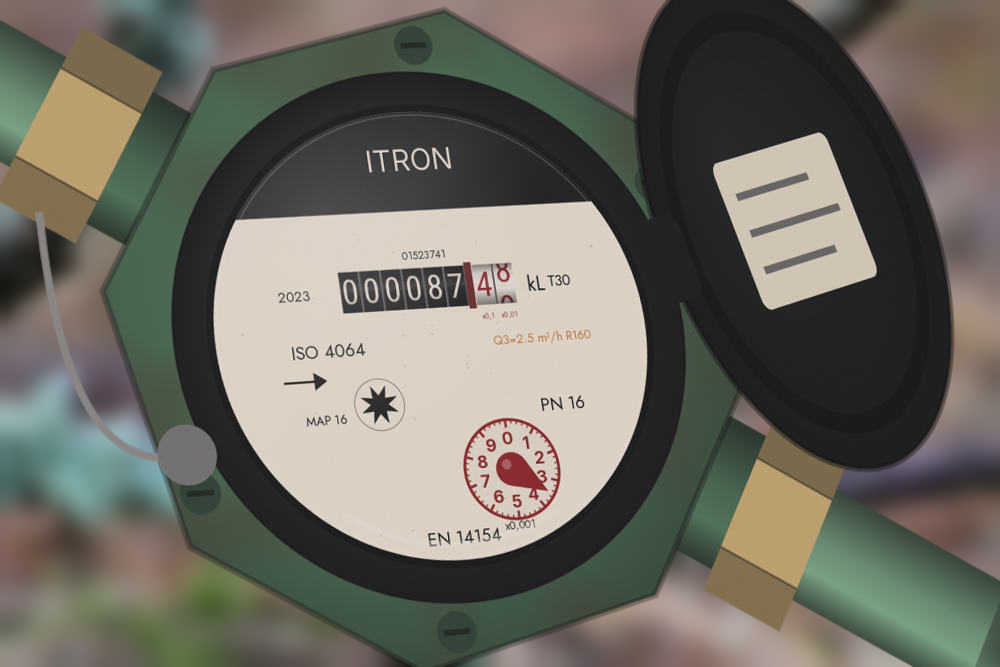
87.483 kL
